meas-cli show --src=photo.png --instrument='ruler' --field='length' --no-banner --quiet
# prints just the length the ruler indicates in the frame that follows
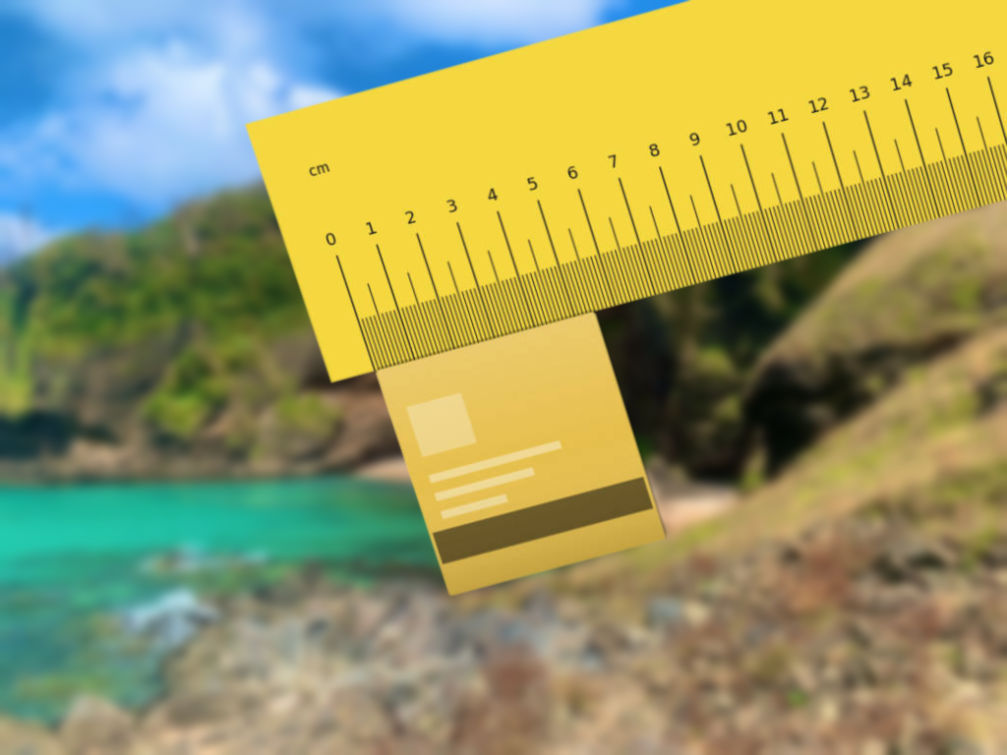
5.5 cm
